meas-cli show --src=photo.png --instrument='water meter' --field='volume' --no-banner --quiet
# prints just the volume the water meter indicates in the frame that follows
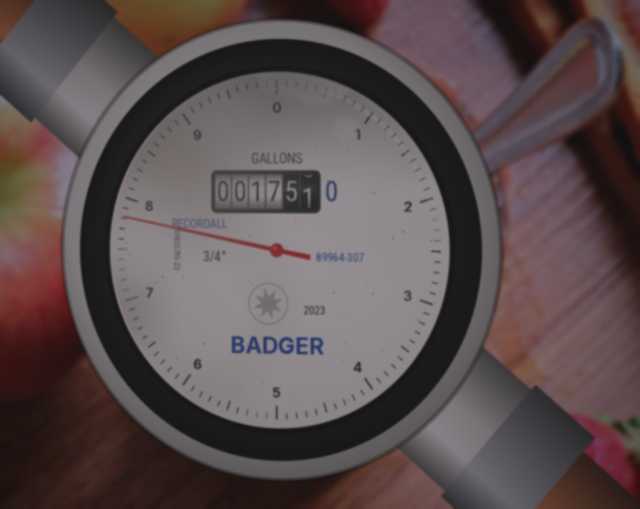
17507.8 gal
